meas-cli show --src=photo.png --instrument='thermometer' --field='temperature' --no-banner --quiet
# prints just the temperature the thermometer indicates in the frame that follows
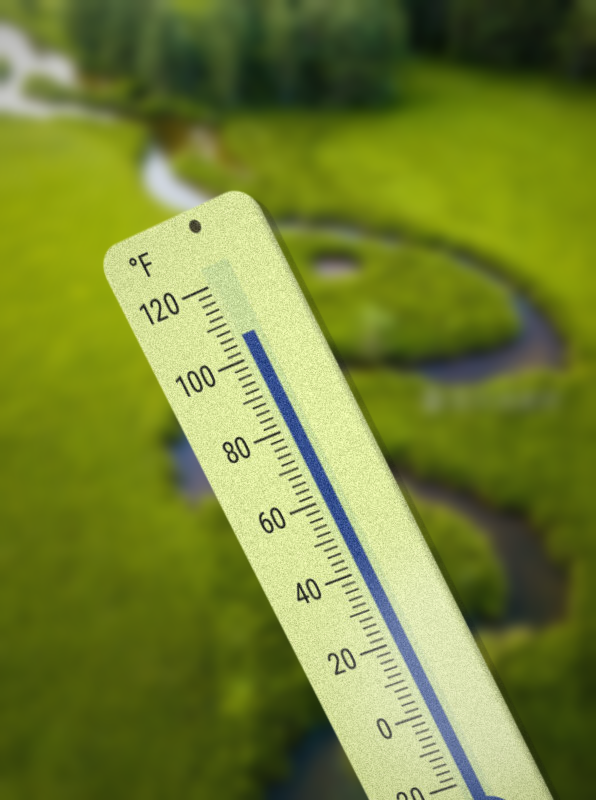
106 °F
